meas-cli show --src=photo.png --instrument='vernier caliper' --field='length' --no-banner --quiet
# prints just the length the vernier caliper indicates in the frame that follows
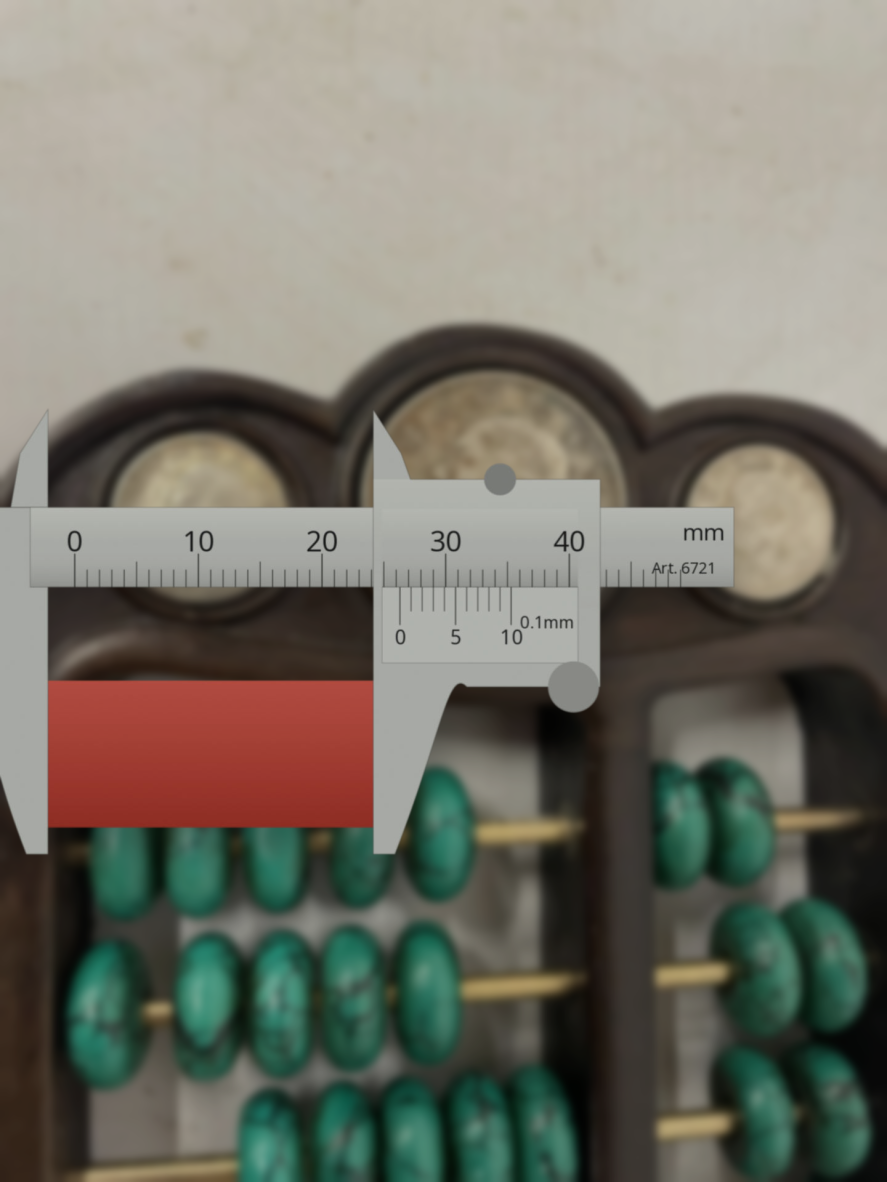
26.3 mm
